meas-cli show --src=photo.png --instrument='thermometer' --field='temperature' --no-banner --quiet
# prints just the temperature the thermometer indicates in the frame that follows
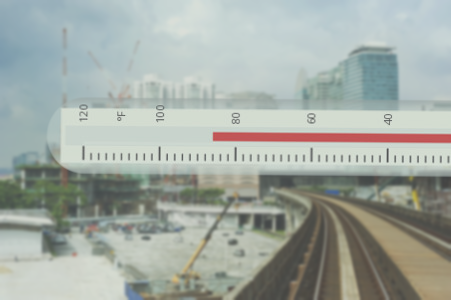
86 °F
